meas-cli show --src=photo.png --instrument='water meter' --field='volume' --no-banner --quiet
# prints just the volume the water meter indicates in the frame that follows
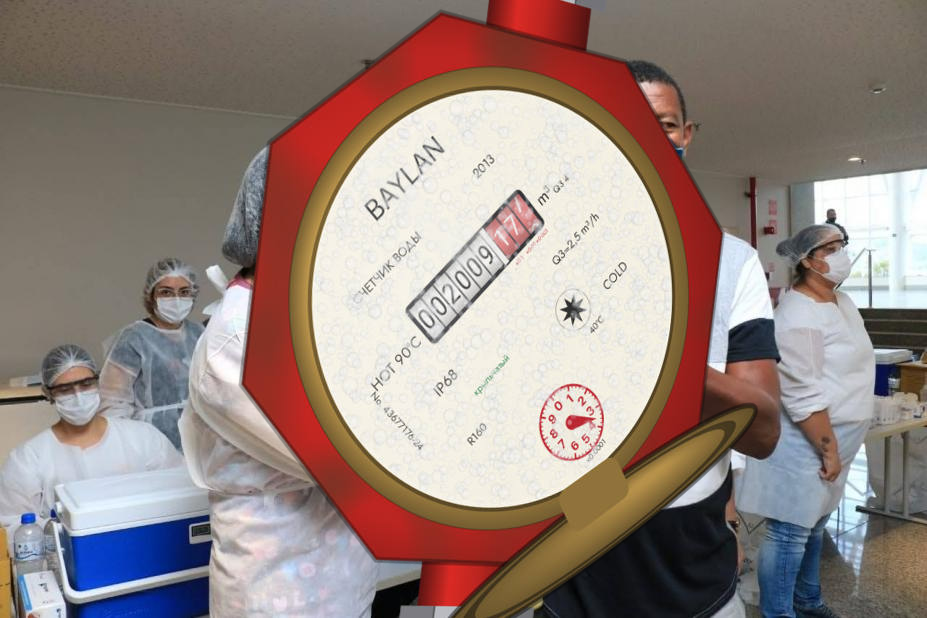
2009.1773 m³
